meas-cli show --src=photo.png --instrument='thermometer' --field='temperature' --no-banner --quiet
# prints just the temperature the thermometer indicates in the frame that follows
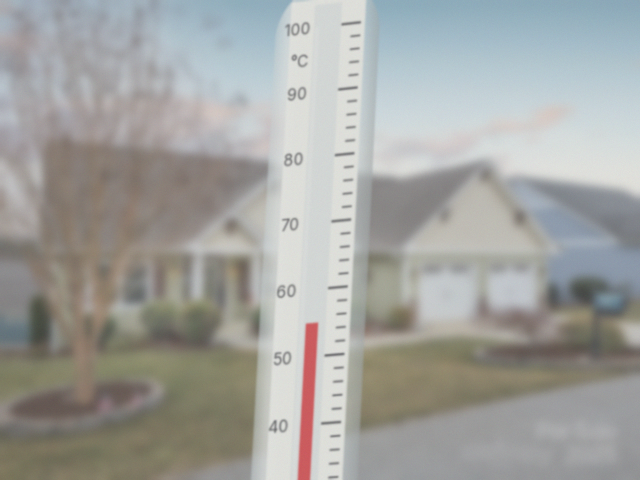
55 °C
